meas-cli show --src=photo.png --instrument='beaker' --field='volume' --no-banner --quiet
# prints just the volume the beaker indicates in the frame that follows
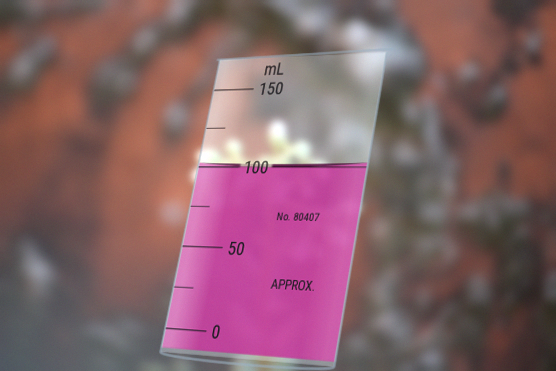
100 mL
